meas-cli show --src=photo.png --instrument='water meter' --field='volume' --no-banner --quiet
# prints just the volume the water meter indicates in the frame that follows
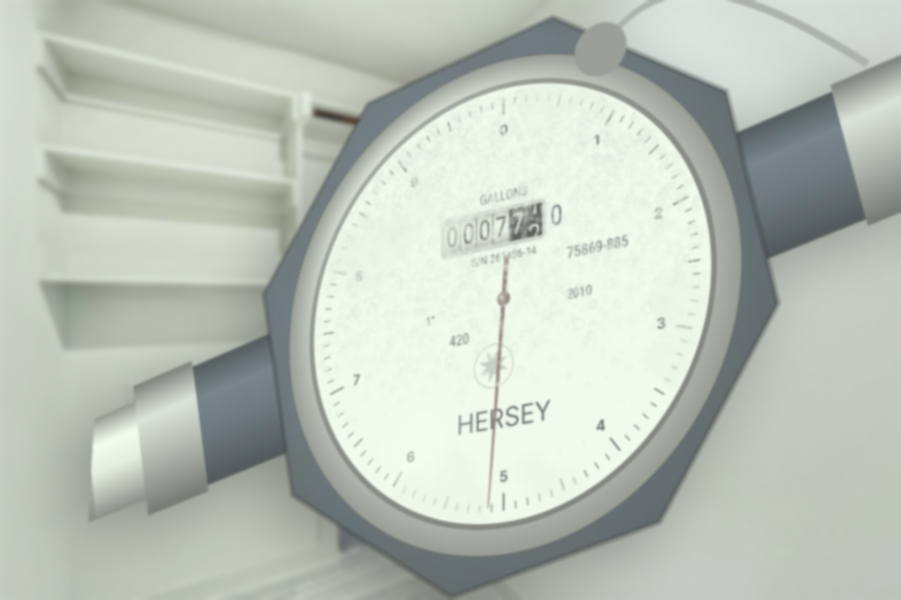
7715.1 gal
